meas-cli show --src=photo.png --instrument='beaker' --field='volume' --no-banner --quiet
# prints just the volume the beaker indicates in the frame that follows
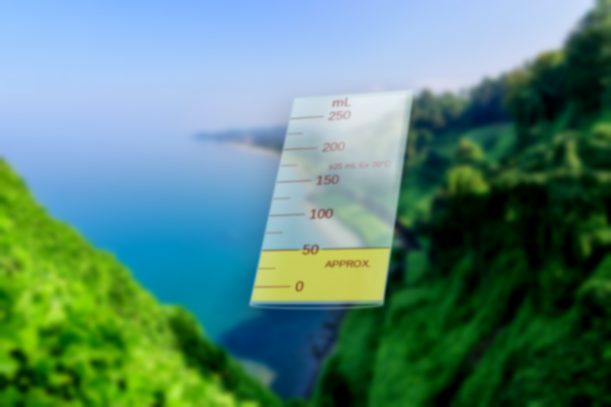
50 mL
